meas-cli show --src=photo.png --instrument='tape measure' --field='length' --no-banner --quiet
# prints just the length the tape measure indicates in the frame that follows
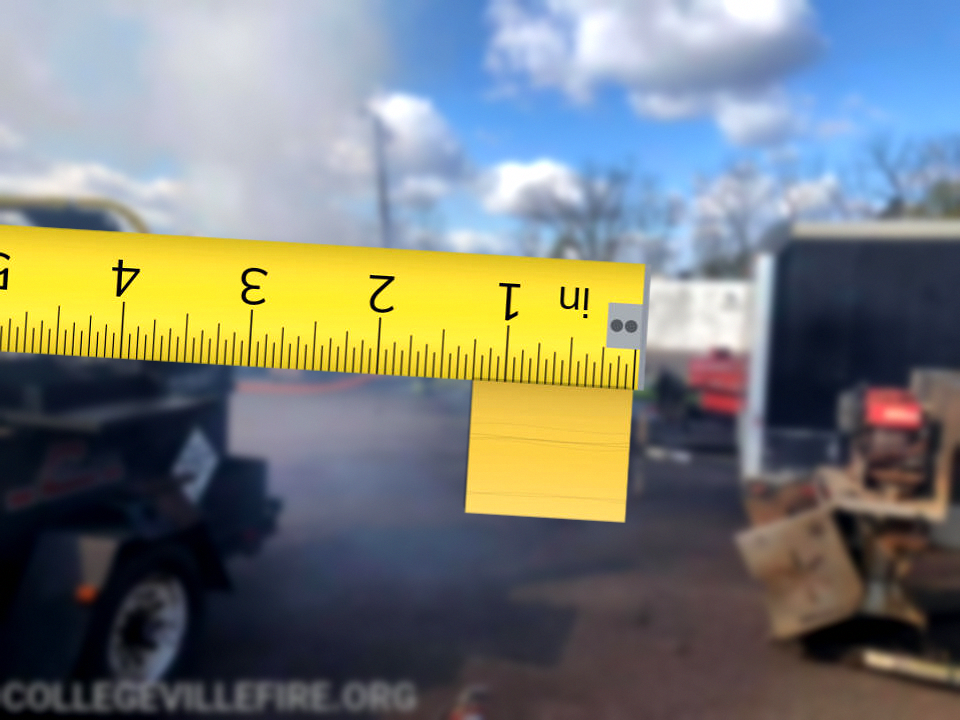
1.25 in
